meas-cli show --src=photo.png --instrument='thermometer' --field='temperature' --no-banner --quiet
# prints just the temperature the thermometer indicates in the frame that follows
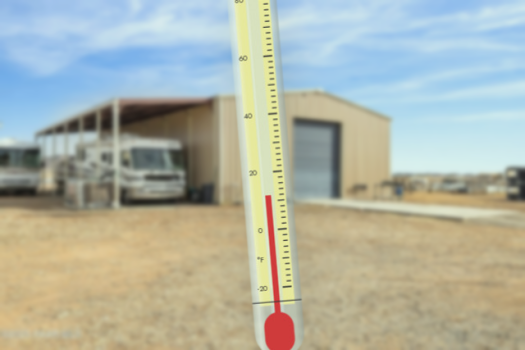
12 °F
